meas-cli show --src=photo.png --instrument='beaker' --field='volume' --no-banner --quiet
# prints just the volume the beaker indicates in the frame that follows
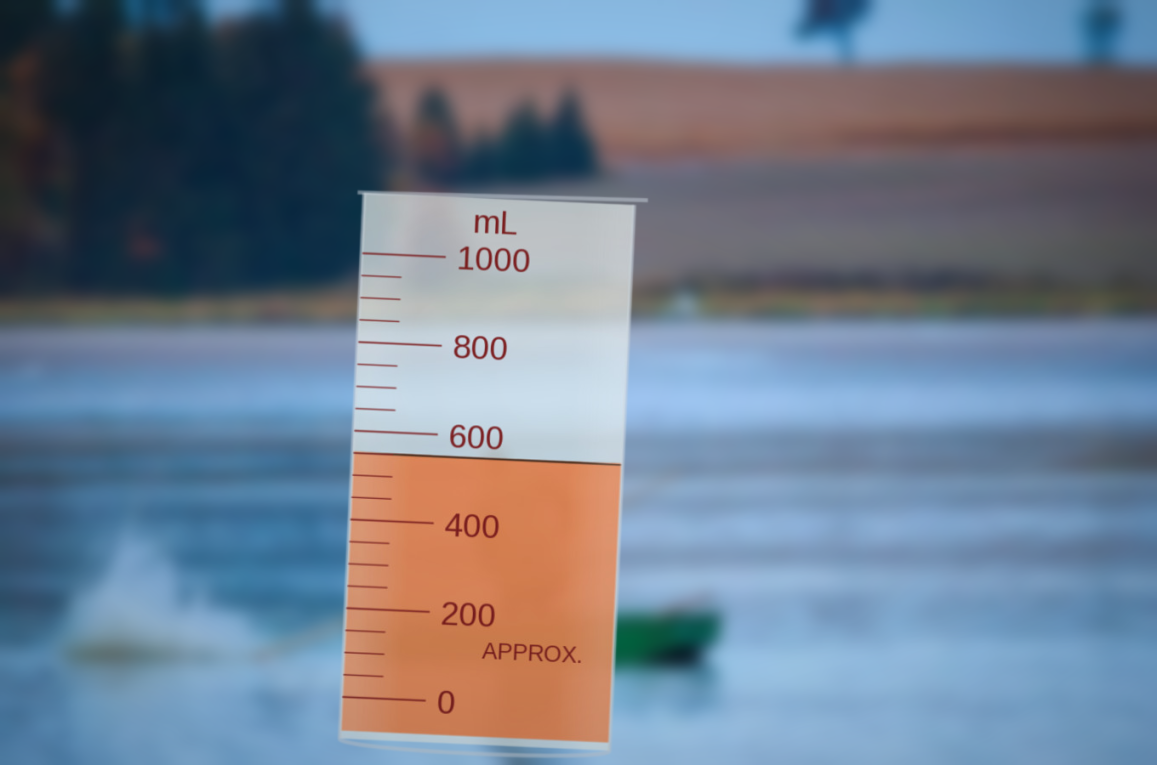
550 mL
